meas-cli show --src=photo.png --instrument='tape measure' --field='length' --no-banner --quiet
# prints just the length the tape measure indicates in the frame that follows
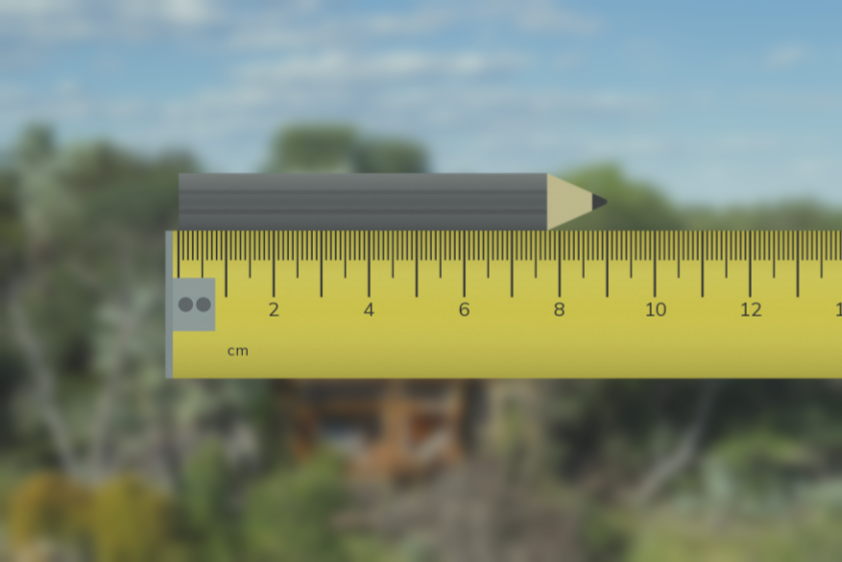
9 cm
